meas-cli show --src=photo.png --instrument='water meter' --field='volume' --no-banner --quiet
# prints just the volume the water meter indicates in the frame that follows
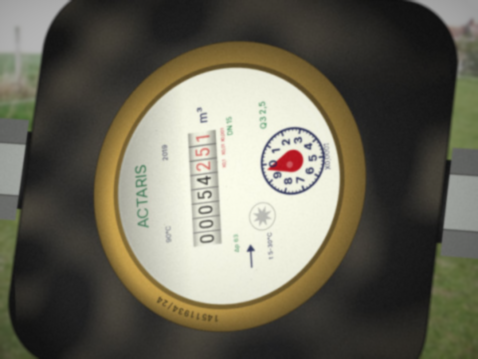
54.2509 m³
